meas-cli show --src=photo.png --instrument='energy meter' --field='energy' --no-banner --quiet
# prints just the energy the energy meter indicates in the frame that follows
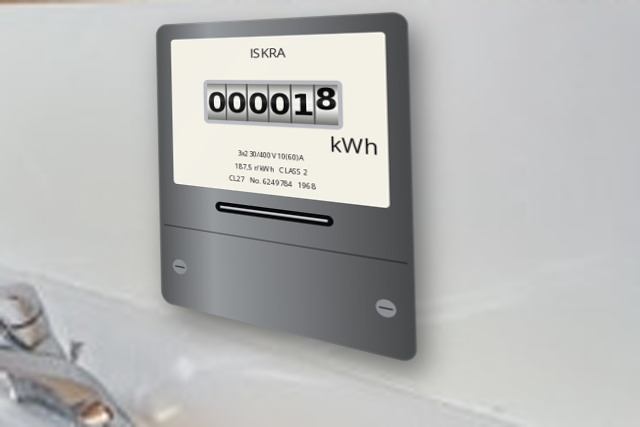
18 kWh
